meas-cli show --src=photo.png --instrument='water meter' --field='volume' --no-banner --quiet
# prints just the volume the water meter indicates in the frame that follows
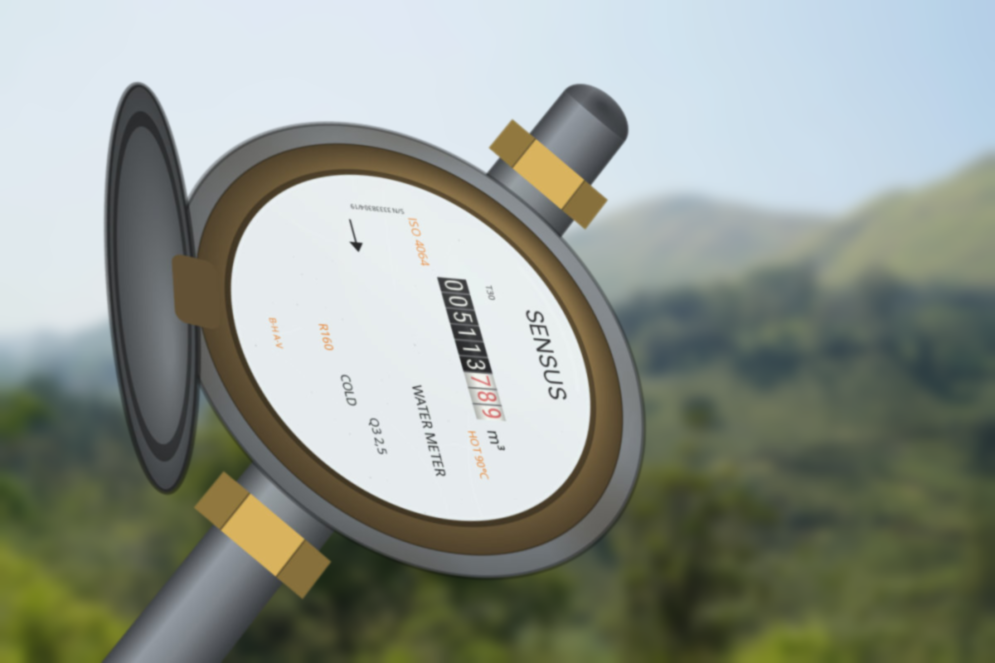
5113.789 m³
